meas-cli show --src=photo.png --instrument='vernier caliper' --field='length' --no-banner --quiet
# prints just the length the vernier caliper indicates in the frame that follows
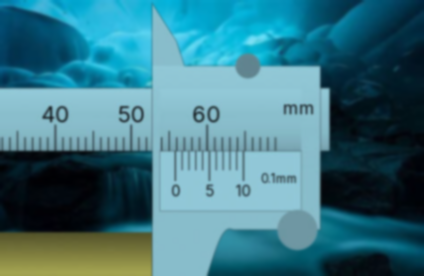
55.8 mm
